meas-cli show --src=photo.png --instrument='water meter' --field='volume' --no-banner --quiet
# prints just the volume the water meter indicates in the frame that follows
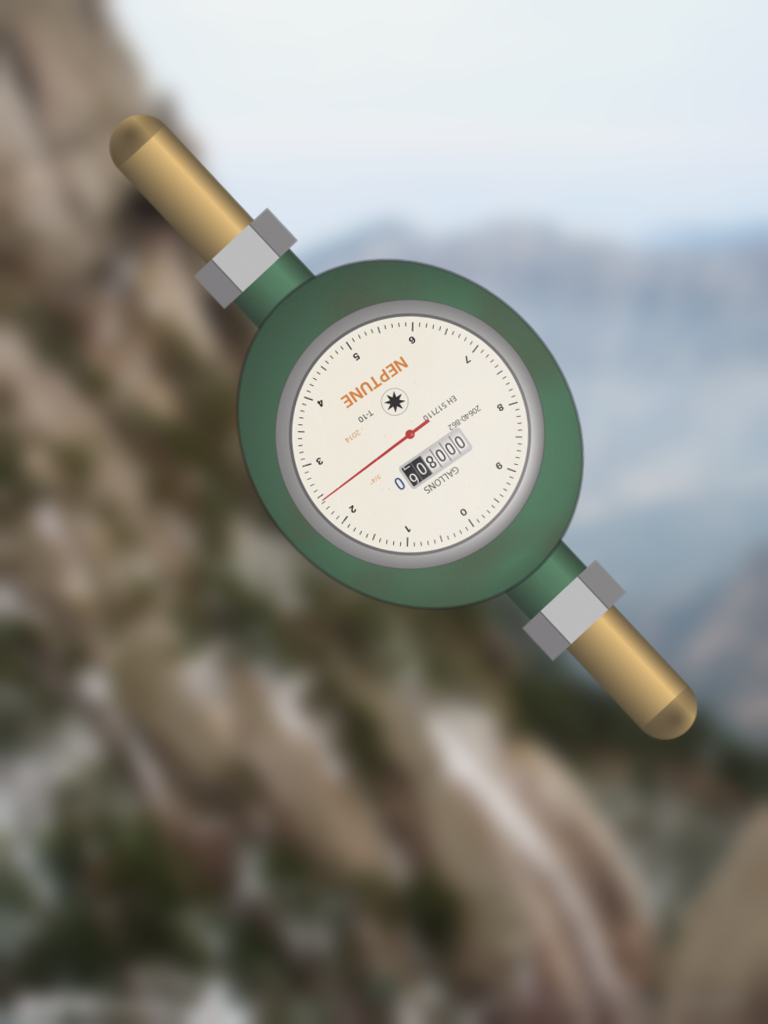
8062.4 gal
